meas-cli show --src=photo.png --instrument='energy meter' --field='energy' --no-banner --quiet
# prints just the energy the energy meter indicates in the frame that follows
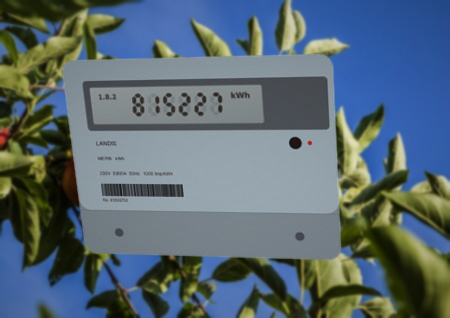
815227 kWh
